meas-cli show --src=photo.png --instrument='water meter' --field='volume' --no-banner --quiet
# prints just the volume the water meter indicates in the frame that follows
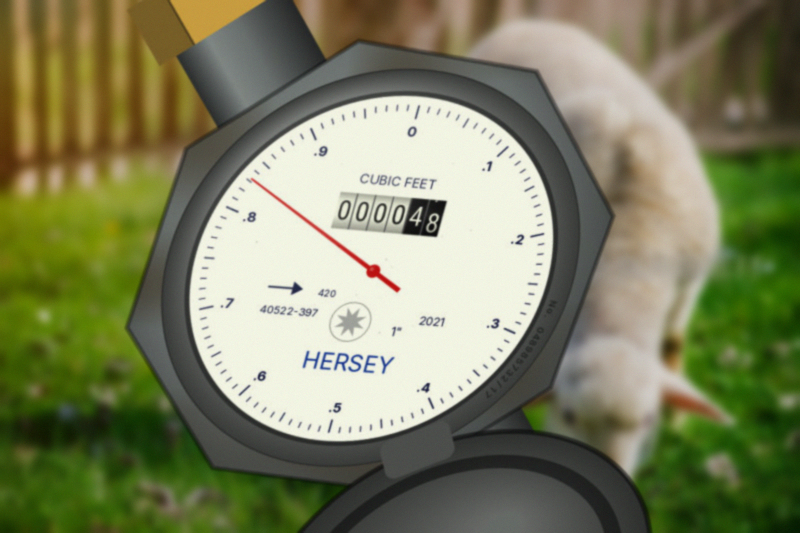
47.83 ft³
